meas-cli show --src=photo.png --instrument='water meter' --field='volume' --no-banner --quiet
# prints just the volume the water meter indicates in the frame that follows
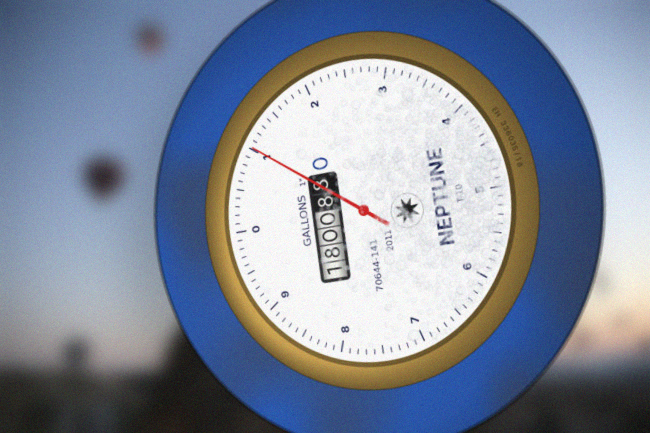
1800881.0 gal
